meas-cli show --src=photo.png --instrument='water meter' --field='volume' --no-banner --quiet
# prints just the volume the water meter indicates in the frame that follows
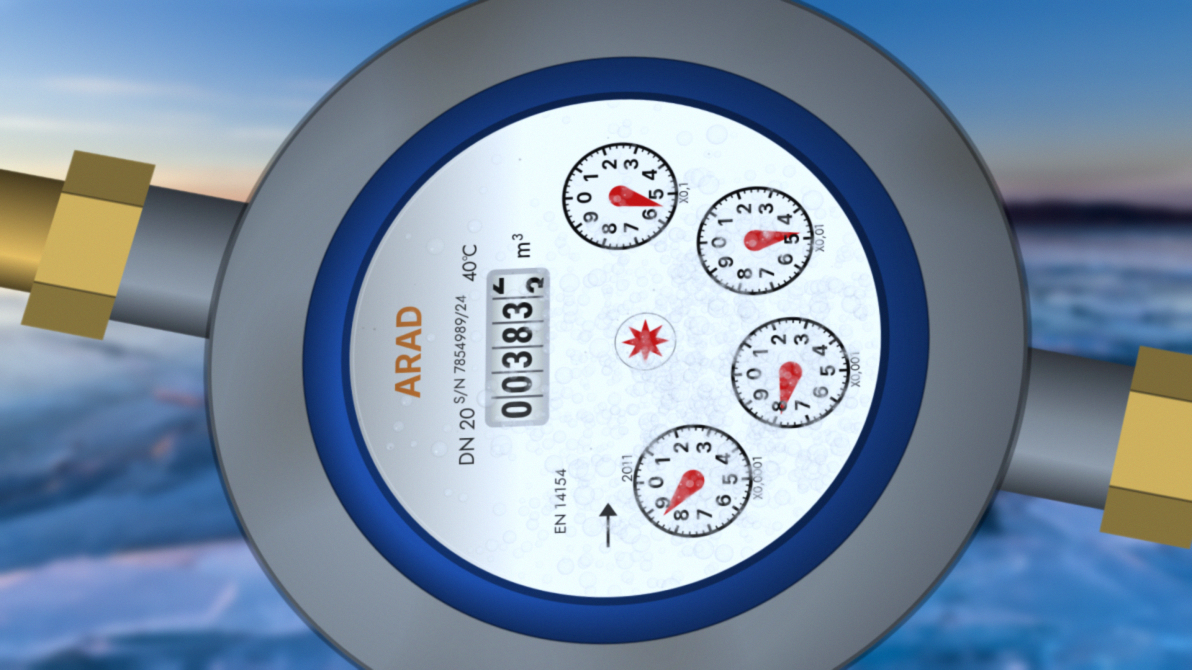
3832.5478 m³
